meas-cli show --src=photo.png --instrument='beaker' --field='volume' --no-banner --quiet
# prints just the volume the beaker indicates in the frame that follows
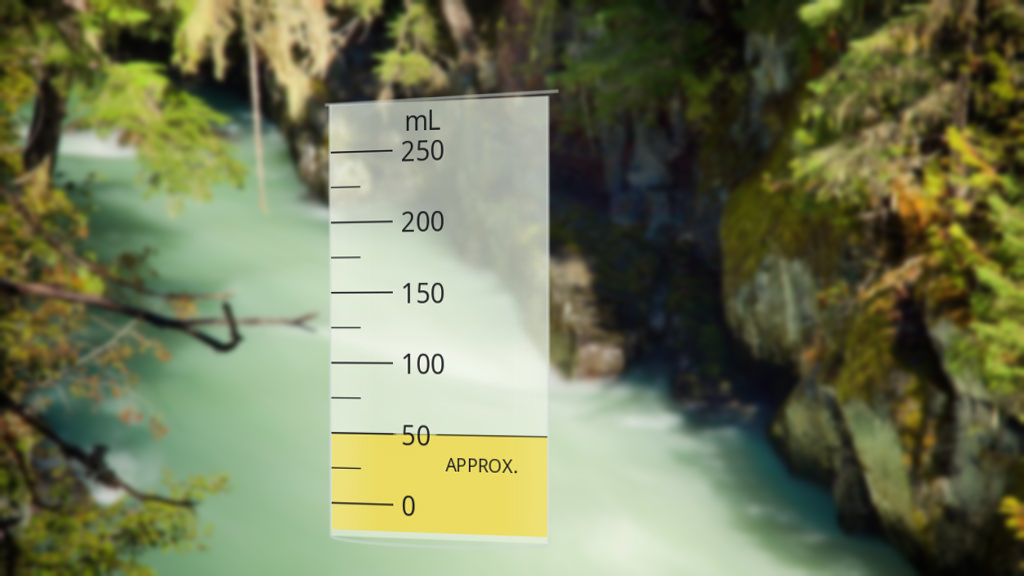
50 mL
